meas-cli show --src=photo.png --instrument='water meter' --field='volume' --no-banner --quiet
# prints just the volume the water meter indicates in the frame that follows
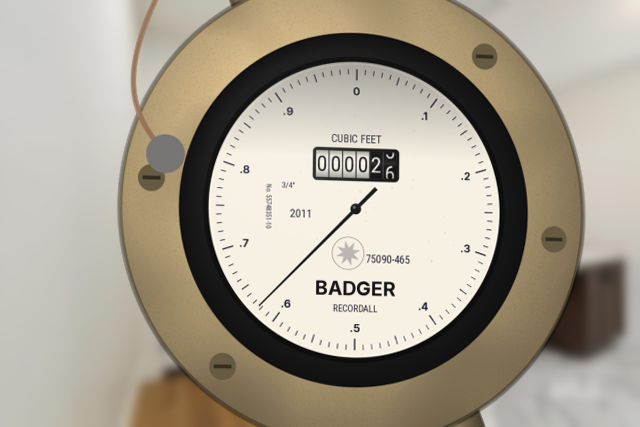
25.62 ft³
